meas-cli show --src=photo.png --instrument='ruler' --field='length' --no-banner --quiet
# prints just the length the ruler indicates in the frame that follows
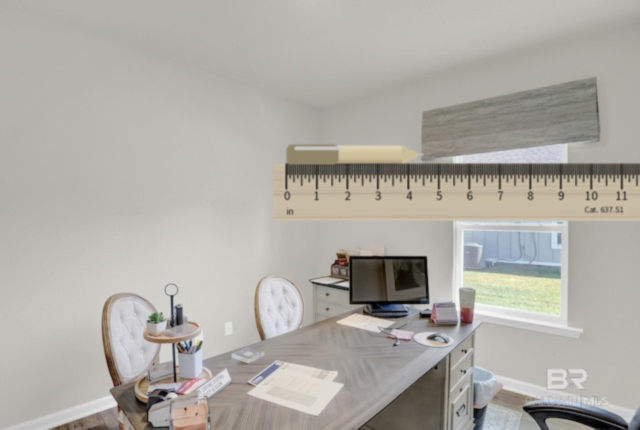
4.5 in
